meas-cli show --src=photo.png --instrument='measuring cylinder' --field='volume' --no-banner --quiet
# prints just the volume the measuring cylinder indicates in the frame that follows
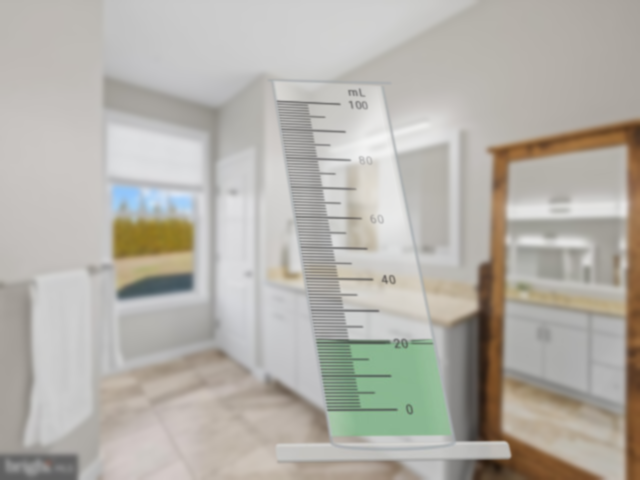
20 mL
